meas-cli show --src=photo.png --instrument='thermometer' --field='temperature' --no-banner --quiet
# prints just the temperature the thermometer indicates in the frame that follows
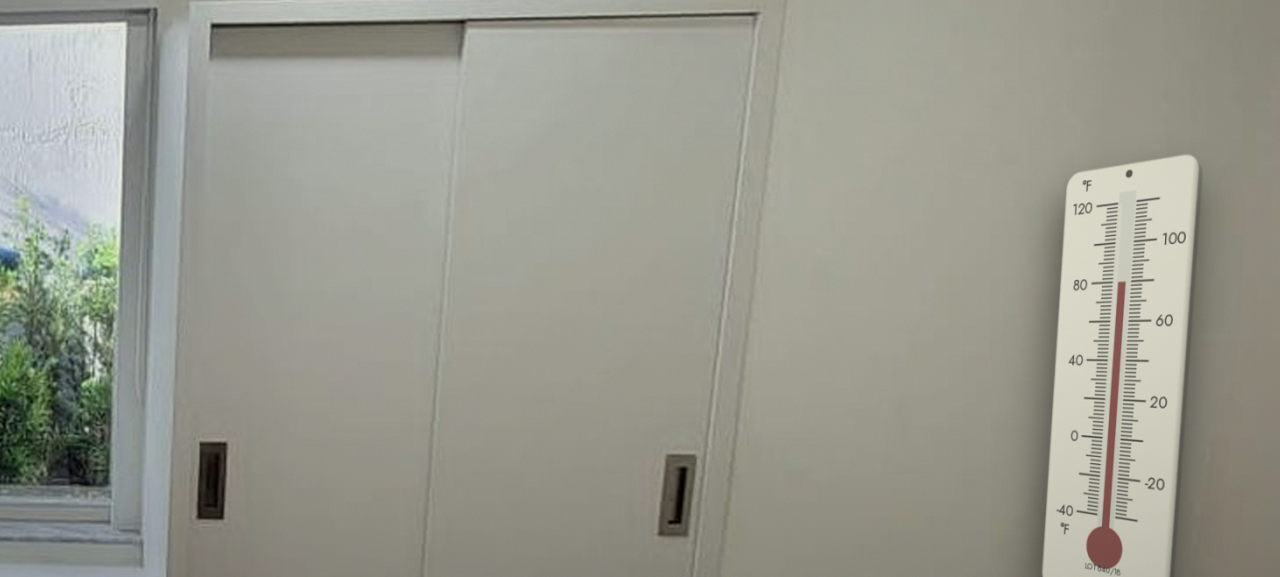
80 °F
